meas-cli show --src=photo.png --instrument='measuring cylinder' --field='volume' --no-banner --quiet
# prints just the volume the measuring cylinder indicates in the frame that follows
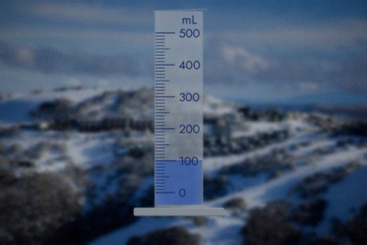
100 mL
